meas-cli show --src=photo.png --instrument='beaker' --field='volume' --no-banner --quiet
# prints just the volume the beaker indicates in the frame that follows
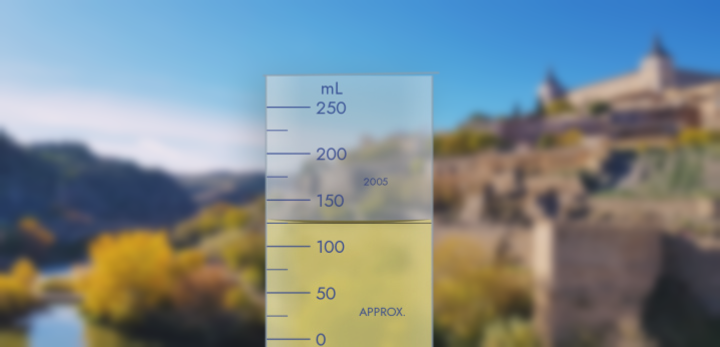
125 mL
